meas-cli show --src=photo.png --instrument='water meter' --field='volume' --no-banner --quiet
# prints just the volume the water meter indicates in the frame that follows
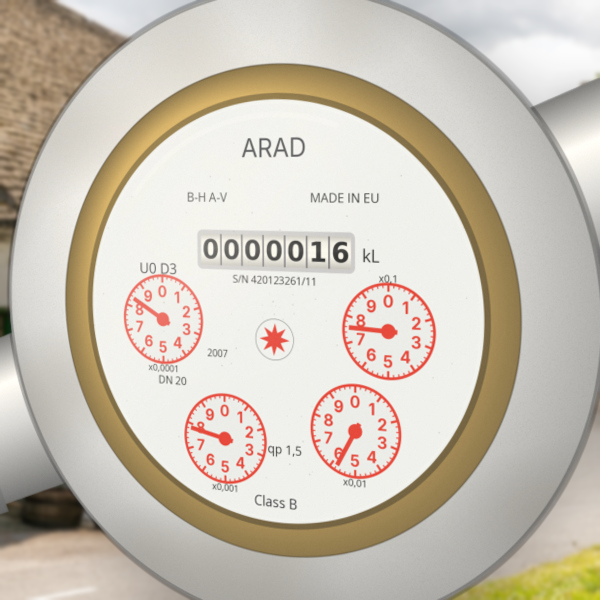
16.7578 kL
